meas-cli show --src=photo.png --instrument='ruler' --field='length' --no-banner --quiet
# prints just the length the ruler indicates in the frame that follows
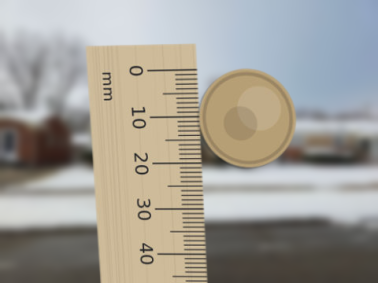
21 mm
